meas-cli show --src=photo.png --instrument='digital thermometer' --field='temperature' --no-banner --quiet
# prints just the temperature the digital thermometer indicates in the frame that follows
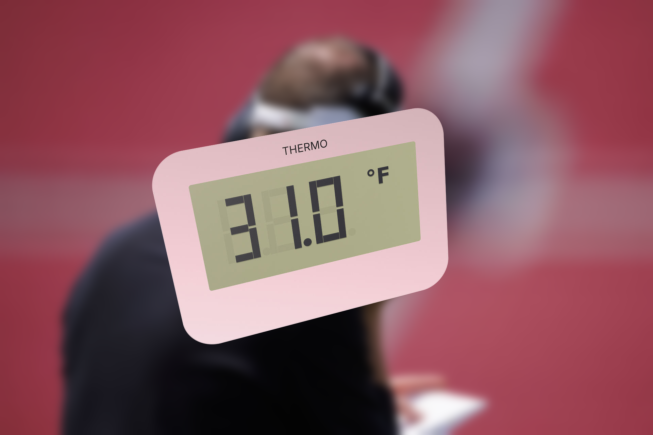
31.0 °F
